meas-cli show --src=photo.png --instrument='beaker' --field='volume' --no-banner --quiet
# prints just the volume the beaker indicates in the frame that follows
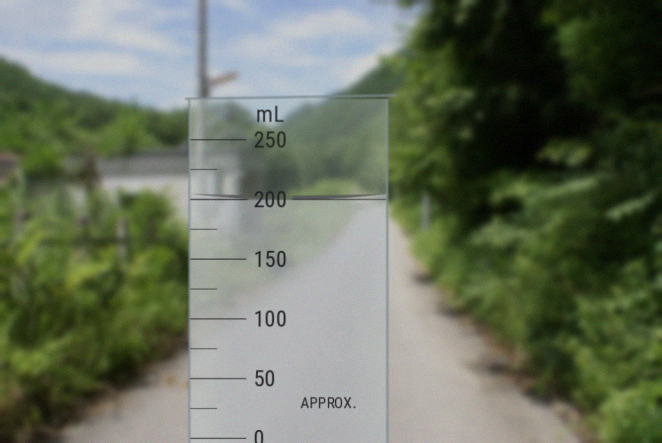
200 mL
